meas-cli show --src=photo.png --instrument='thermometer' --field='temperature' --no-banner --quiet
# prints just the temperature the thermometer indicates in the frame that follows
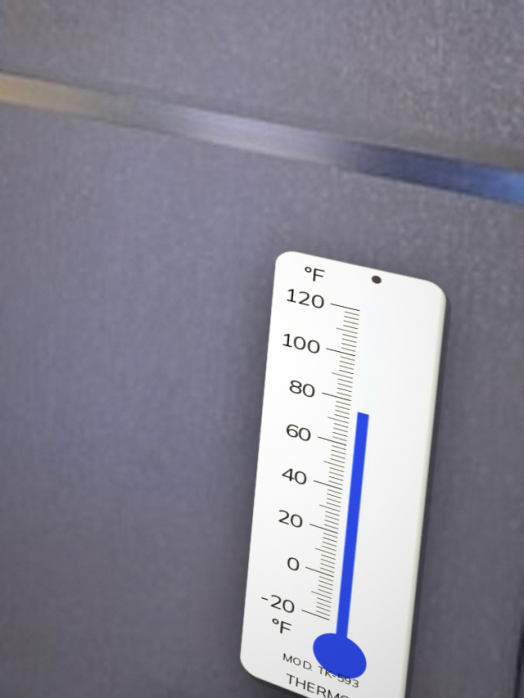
76 °F
